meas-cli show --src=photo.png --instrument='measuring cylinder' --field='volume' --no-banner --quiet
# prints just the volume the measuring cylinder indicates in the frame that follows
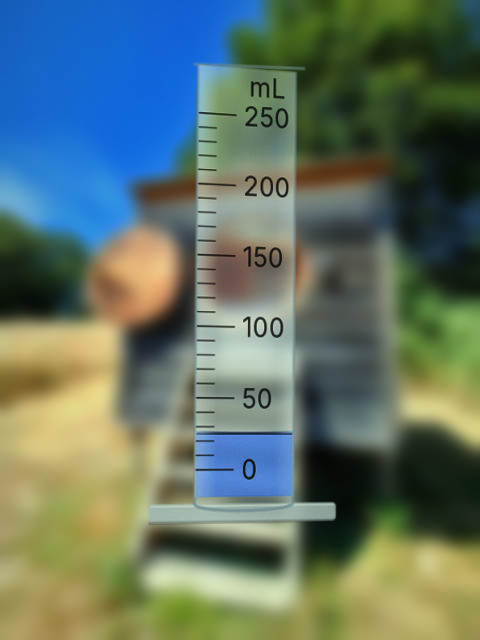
25 mL
